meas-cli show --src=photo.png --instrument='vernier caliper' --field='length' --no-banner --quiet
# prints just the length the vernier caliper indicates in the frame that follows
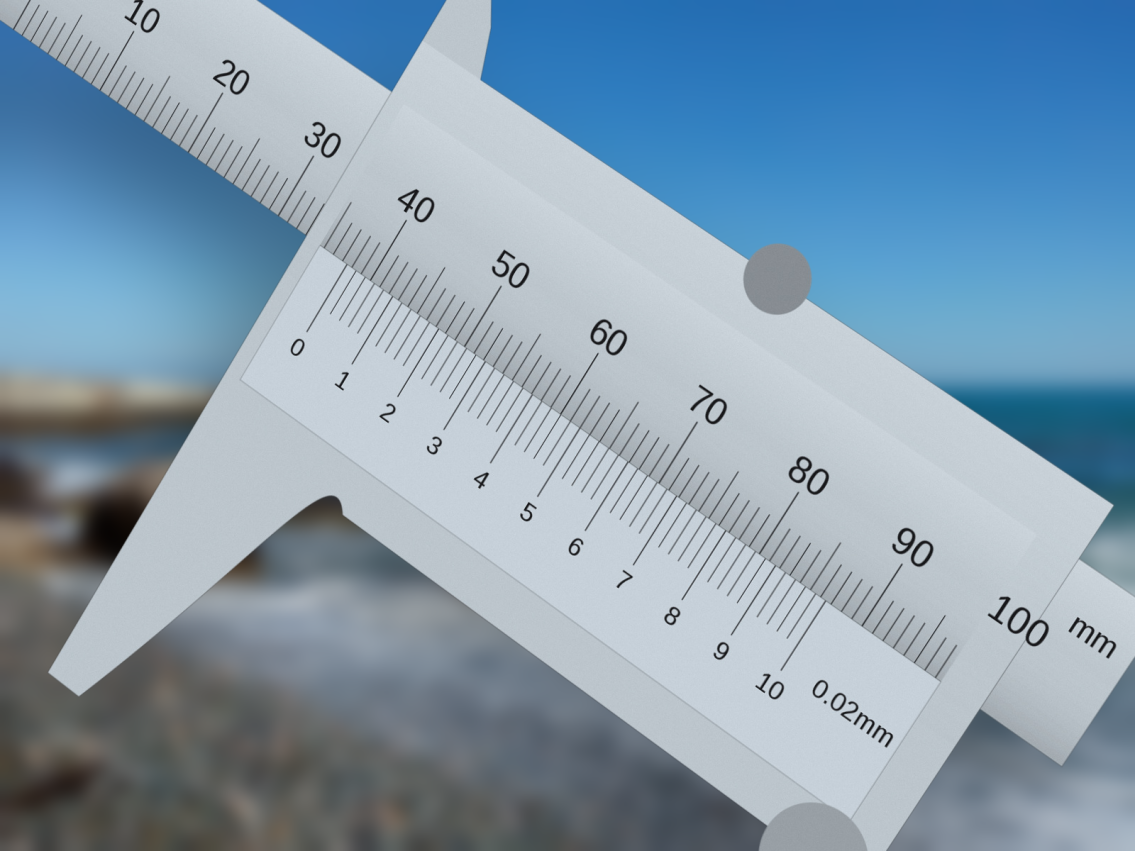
37.5 mm
